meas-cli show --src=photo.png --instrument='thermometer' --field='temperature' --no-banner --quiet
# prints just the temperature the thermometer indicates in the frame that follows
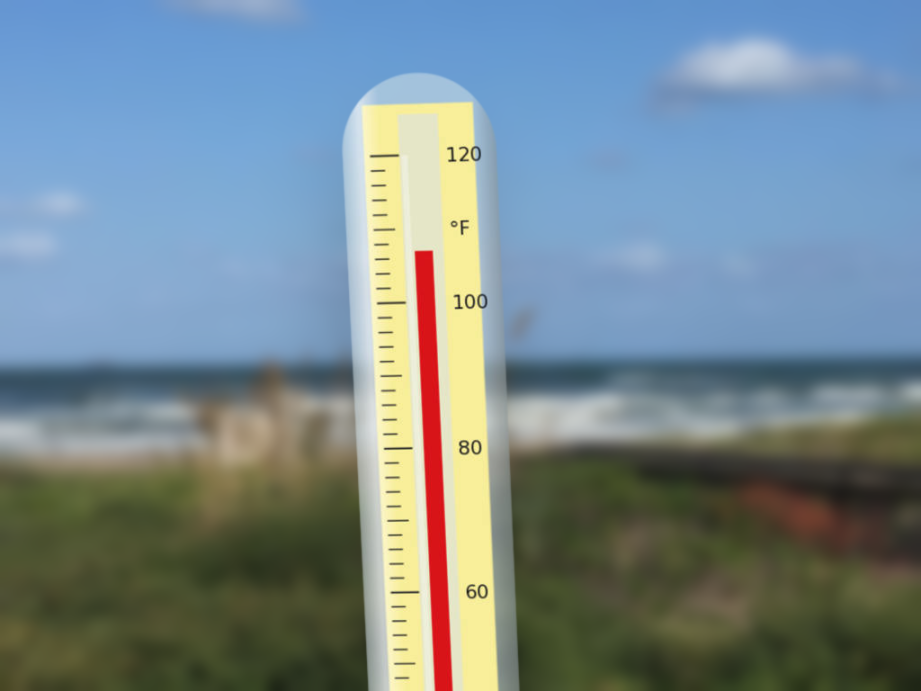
107 °F
